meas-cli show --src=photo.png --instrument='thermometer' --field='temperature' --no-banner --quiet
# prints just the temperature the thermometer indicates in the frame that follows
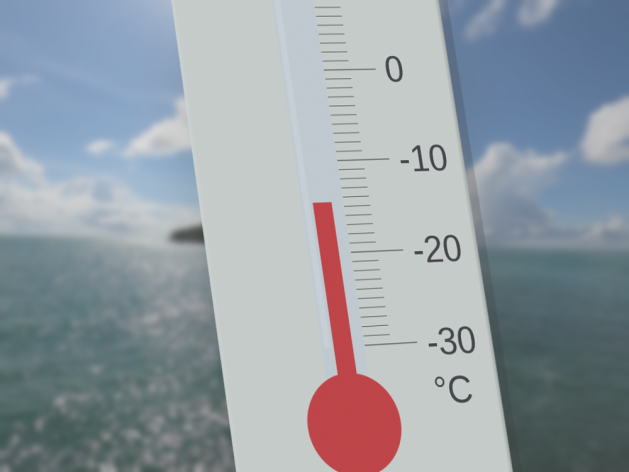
-14.5 °C
